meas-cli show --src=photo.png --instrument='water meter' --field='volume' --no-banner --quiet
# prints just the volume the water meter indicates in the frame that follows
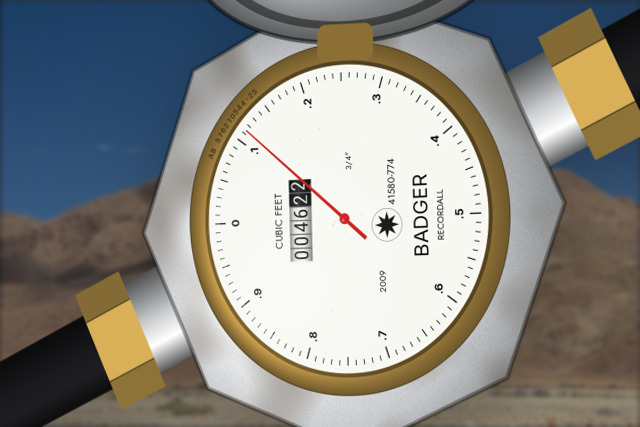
4622.11 ft³
